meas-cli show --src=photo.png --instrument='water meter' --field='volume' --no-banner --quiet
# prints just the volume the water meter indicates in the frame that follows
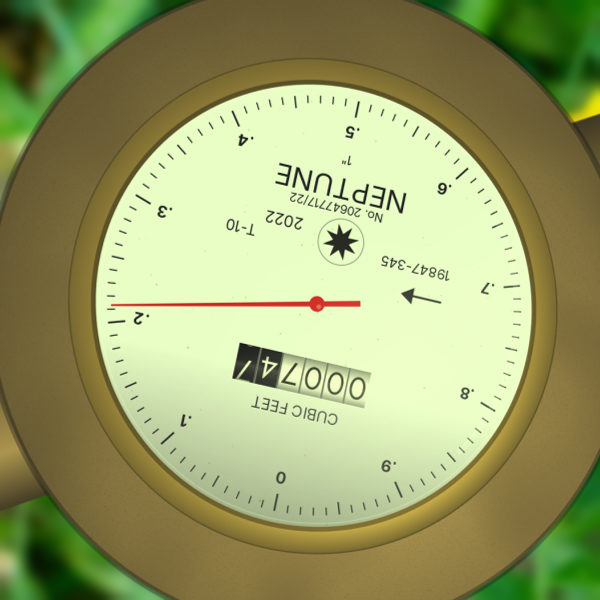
747.21 ft³
